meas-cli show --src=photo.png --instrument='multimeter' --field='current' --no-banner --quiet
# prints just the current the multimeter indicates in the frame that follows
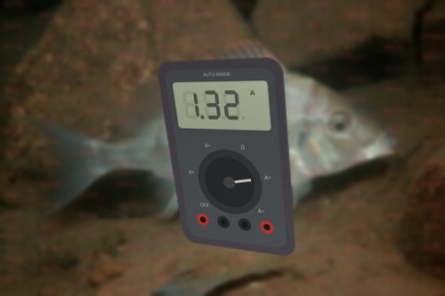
1.32 A
